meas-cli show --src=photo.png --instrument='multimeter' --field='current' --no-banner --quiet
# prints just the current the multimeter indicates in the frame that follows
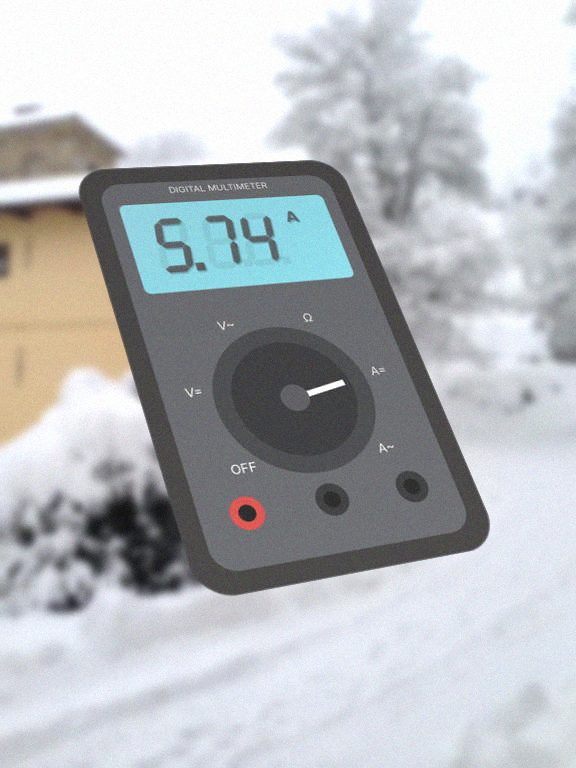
5.74 A
